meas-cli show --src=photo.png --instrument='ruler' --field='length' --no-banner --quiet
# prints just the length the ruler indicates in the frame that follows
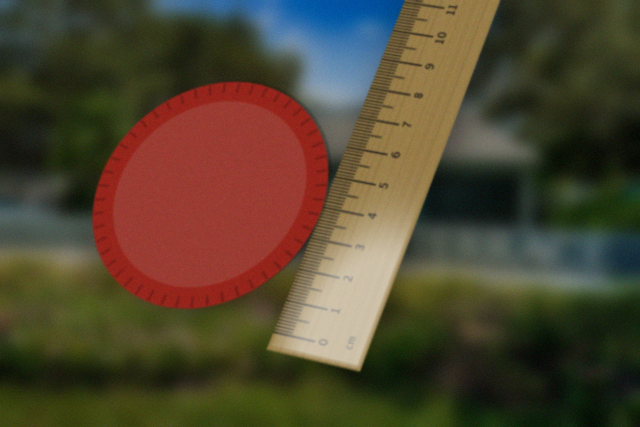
7.5 cm
